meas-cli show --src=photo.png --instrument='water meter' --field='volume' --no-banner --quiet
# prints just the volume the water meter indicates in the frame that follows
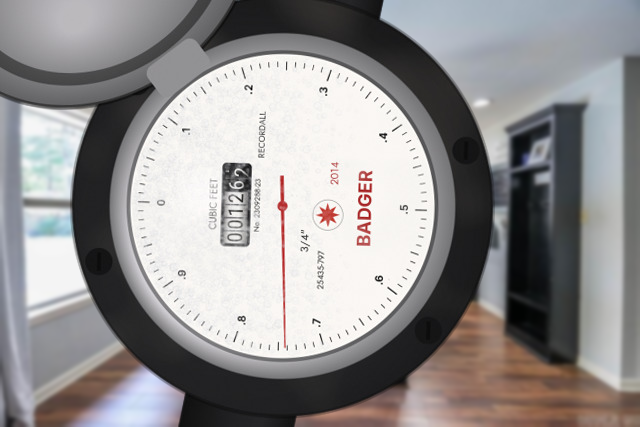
1261.74 ft³
